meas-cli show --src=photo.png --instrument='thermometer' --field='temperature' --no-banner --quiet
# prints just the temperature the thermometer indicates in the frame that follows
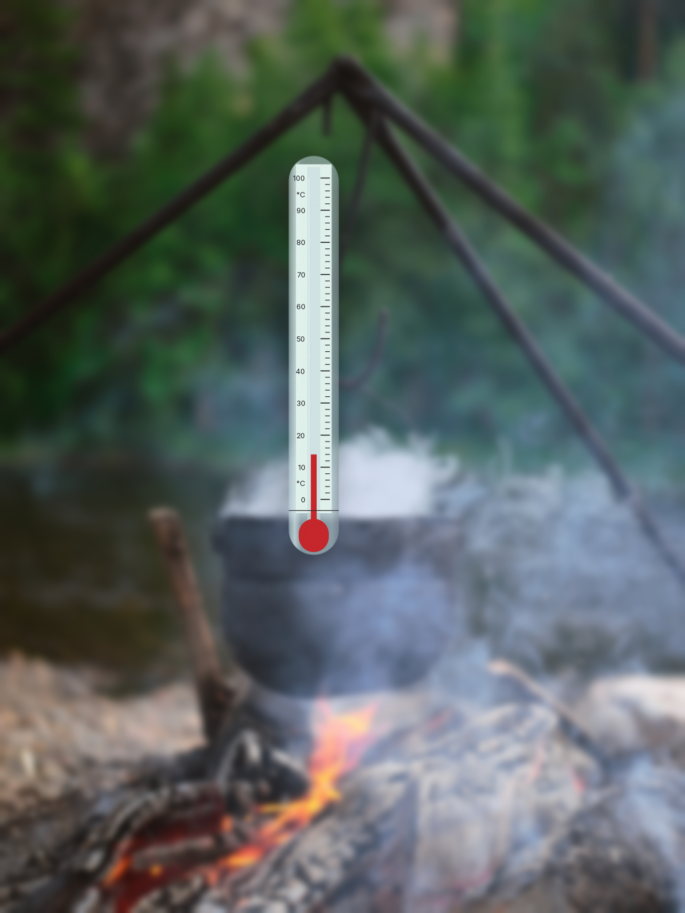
14 °C
